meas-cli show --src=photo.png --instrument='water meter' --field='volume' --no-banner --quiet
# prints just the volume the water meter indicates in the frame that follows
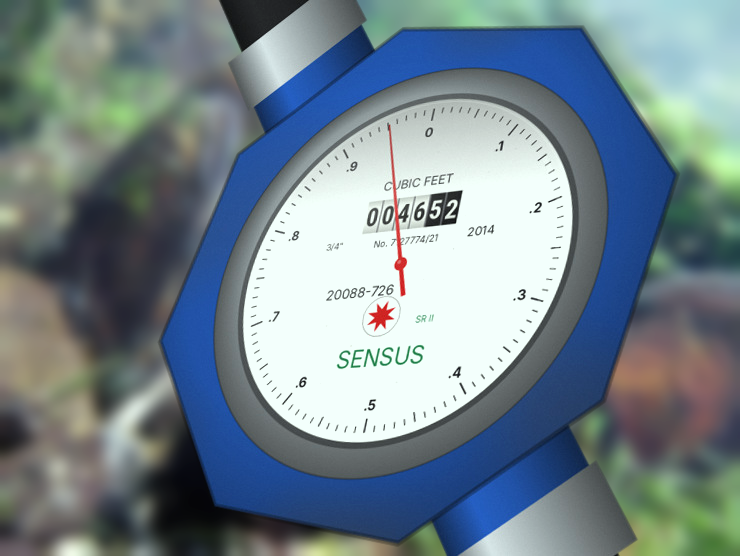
4651.95 ft³
